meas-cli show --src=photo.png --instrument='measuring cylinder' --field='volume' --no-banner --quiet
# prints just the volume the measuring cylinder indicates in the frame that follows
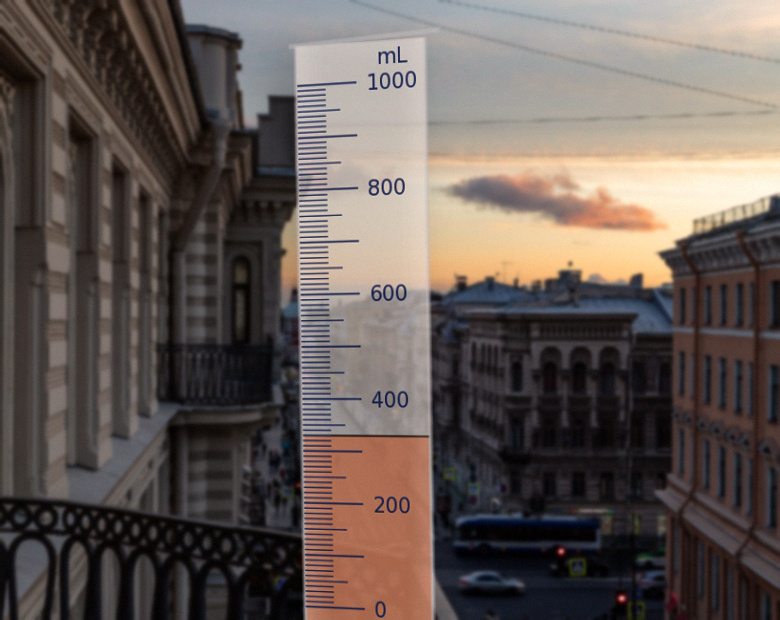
330 mL
